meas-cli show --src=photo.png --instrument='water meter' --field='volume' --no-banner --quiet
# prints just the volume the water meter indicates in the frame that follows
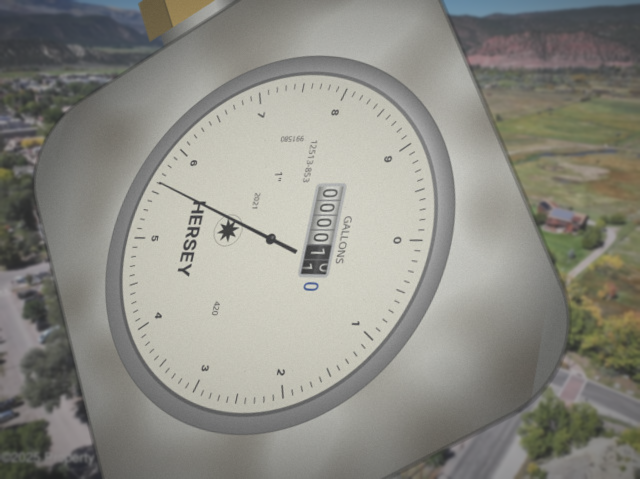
105.6 gal
